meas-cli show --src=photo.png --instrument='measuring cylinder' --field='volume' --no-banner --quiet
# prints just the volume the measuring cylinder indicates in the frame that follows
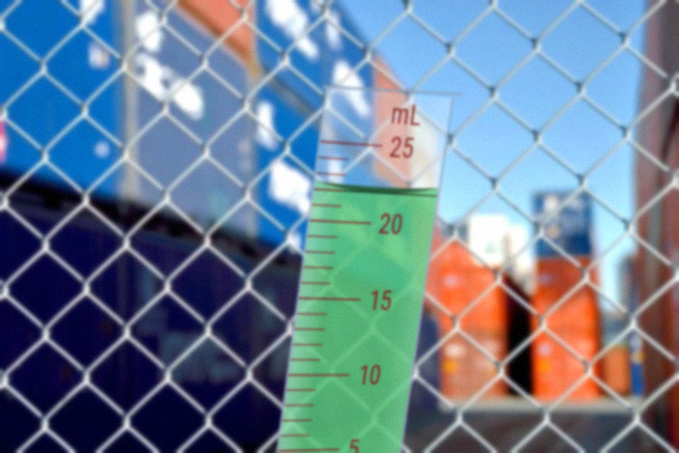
22 mL
